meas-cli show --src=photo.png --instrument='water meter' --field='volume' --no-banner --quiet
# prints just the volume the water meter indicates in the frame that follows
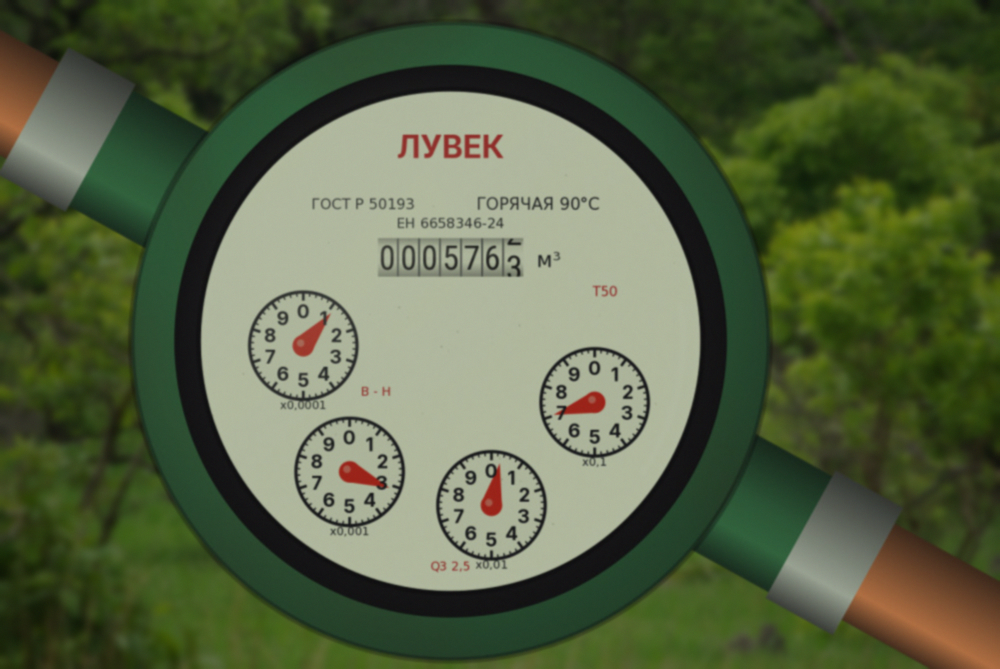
5762.7031 m³
